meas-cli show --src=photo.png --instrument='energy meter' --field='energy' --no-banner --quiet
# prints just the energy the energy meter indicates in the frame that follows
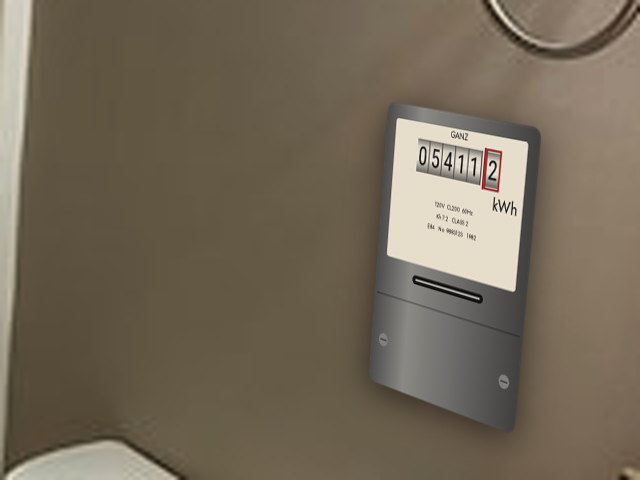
5411.2 kWh
